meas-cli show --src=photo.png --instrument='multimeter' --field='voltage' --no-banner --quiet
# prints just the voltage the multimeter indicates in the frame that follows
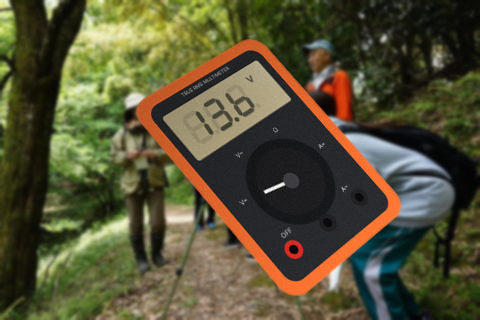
13.6 V
